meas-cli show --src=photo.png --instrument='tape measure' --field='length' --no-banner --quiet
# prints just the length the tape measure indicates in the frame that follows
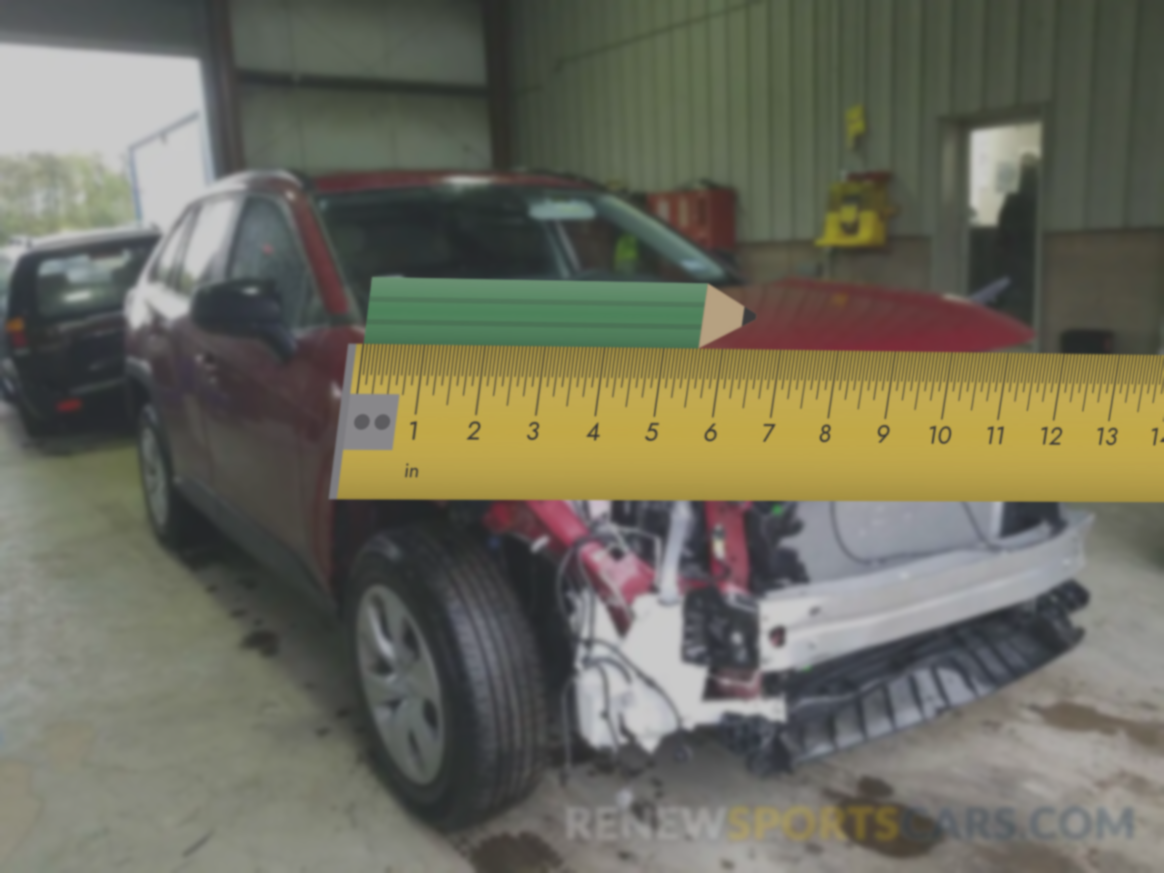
6.5 in
